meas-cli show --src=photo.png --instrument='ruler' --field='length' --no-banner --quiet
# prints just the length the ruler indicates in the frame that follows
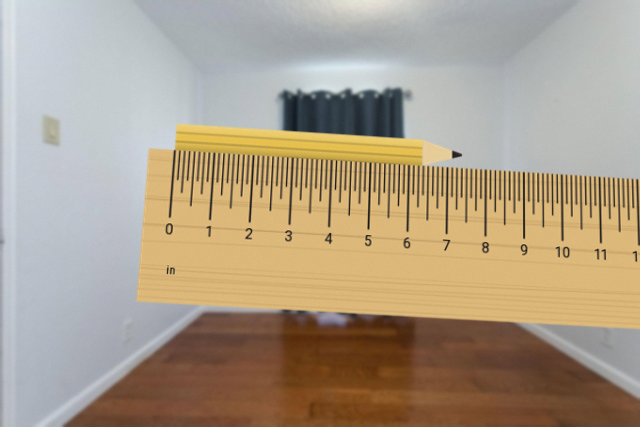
7.375 in
